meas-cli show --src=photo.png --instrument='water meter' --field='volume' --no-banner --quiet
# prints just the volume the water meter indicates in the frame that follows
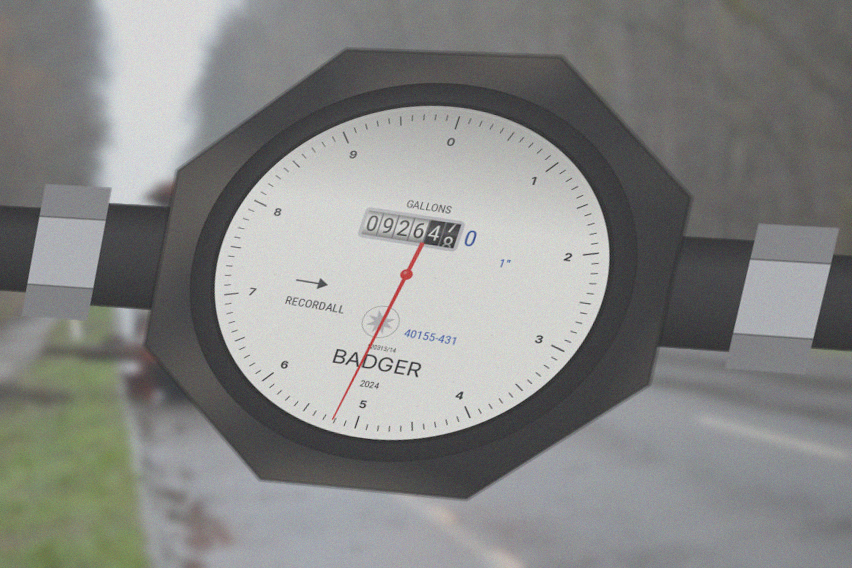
926475.2 gal
